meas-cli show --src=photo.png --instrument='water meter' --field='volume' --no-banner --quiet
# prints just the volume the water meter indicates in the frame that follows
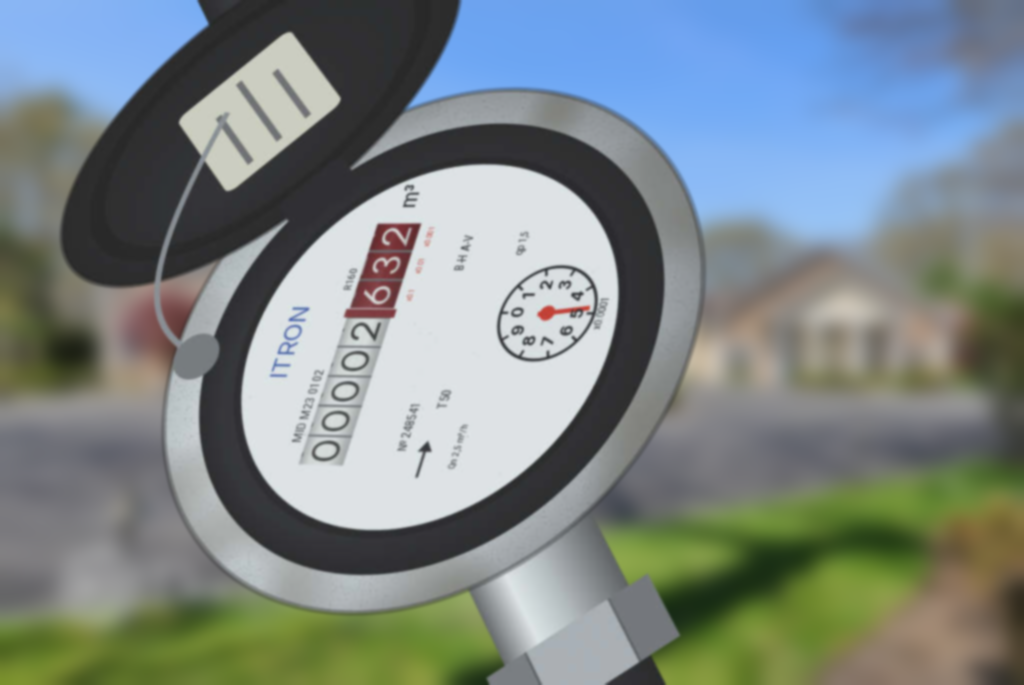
2.6324 m³
